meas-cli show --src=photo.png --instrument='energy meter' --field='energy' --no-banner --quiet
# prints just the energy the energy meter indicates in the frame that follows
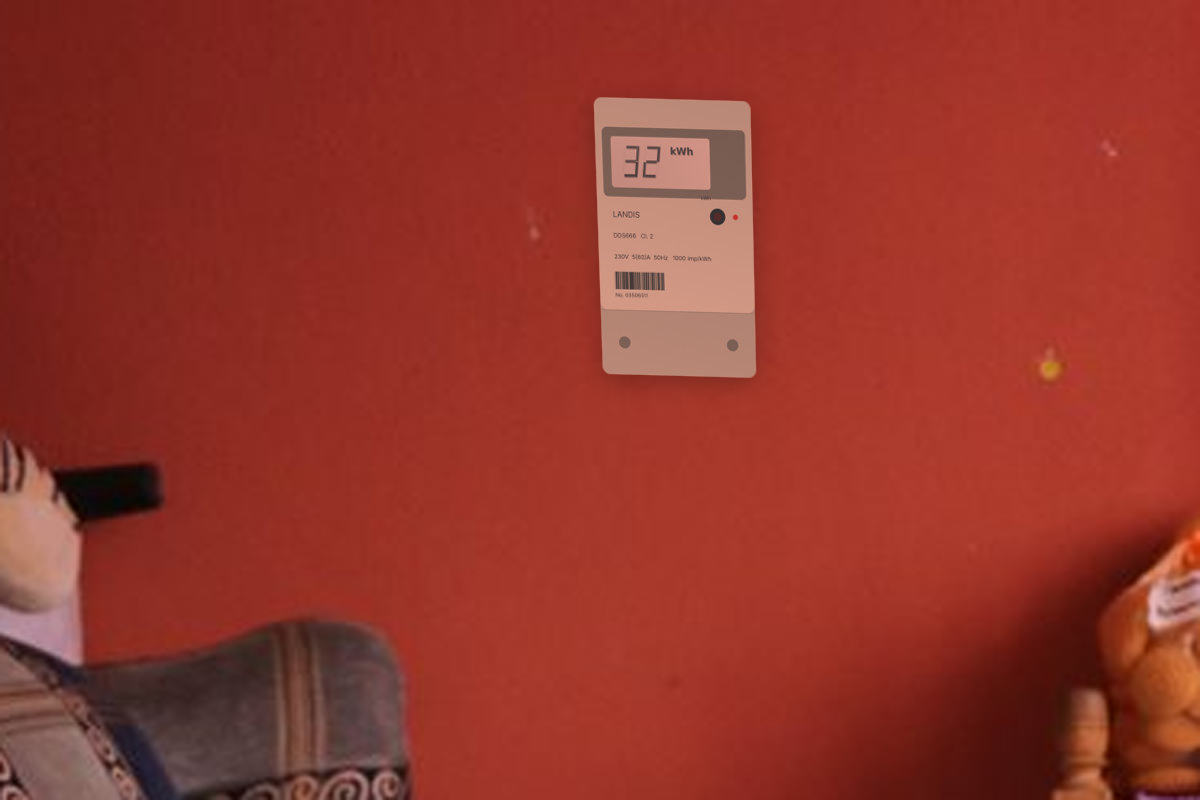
32 kWh
